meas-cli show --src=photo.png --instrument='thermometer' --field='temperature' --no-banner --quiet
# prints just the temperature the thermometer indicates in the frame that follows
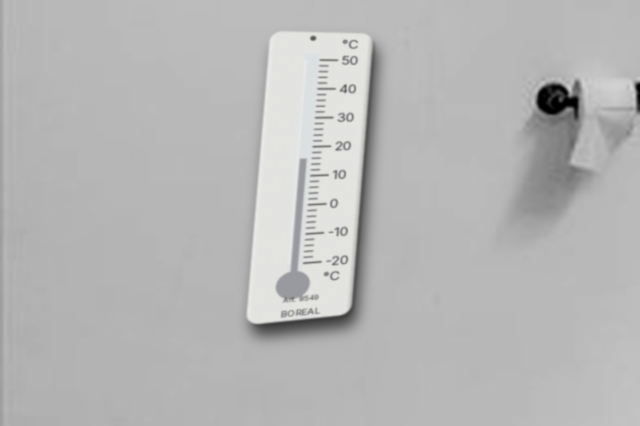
16 °C
